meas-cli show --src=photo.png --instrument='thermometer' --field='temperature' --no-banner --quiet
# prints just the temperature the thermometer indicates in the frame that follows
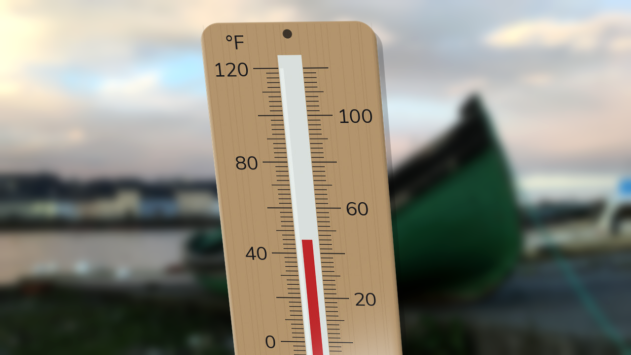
46 °F
